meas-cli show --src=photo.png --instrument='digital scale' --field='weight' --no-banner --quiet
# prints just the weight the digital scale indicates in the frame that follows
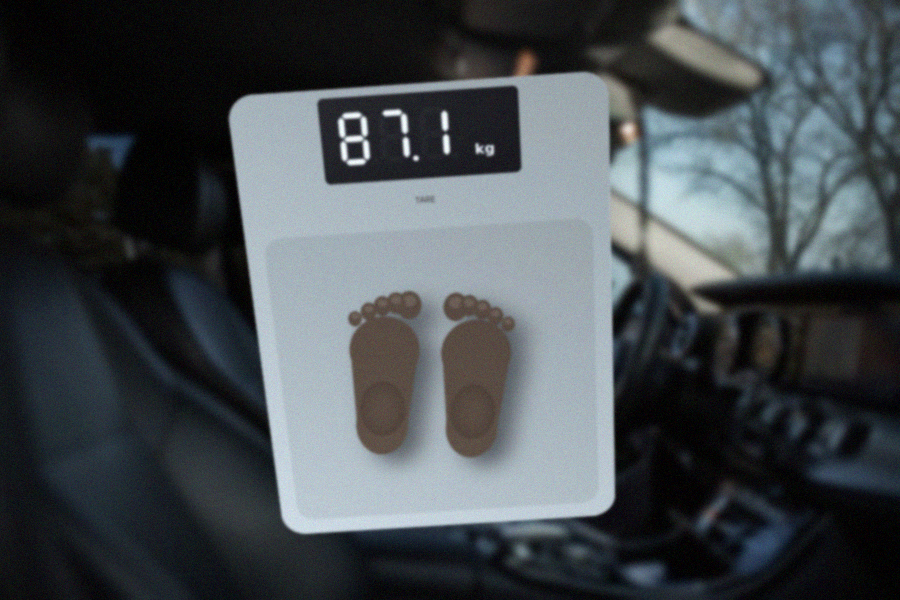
87.1 kg
